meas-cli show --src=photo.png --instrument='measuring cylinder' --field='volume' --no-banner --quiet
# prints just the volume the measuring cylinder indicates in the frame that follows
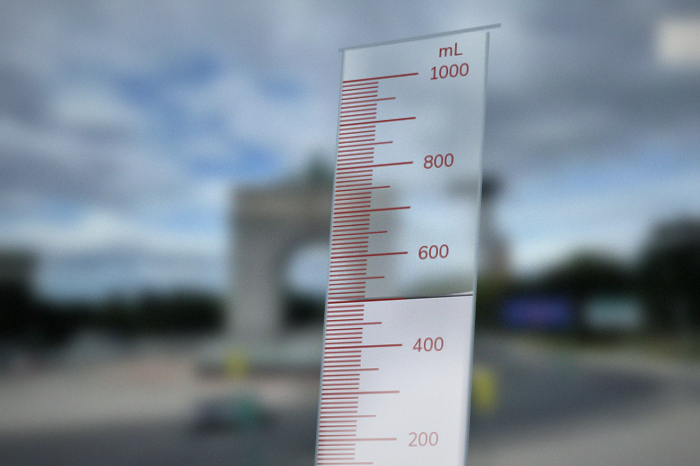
500 mL
